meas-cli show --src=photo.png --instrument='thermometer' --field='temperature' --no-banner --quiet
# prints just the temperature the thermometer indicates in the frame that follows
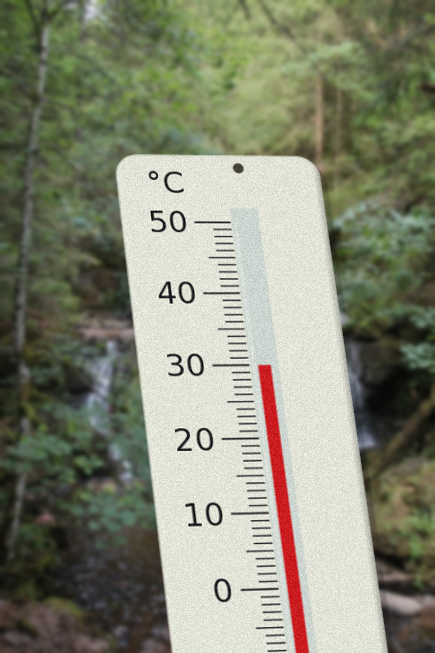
30 °C
